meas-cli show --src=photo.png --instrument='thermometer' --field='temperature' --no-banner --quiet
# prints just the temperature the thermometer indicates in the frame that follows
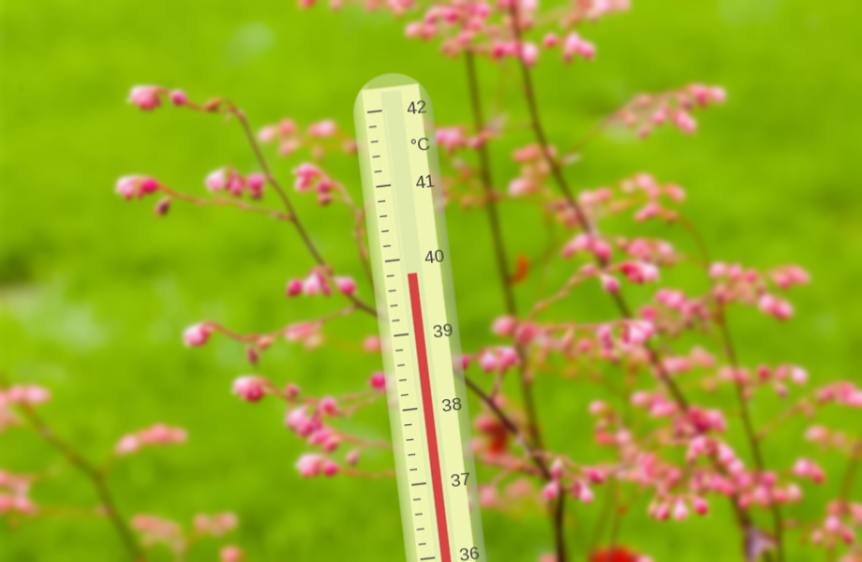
39.8 °C
